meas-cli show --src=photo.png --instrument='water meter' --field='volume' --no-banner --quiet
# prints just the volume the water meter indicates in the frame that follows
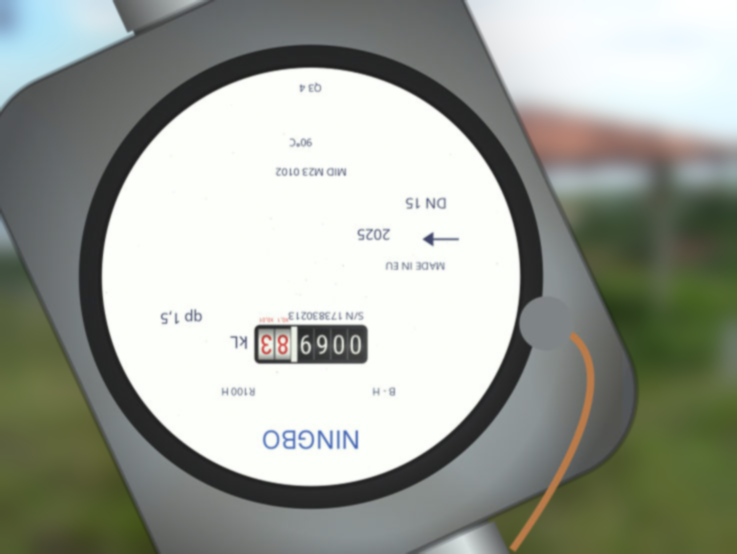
69.83 kL
